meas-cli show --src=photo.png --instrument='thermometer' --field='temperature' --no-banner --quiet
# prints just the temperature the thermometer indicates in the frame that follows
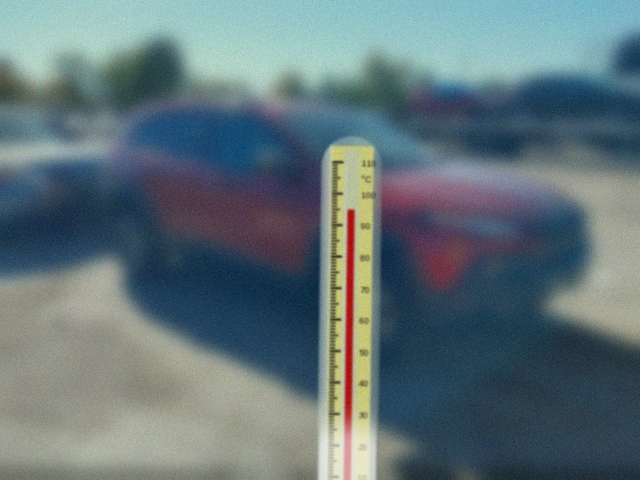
95 °C
